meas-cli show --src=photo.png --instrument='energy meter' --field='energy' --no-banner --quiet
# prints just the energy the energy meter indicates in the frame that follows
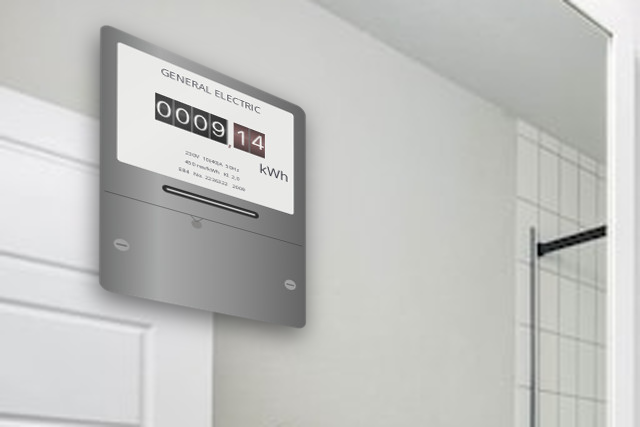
9.14 kWh
